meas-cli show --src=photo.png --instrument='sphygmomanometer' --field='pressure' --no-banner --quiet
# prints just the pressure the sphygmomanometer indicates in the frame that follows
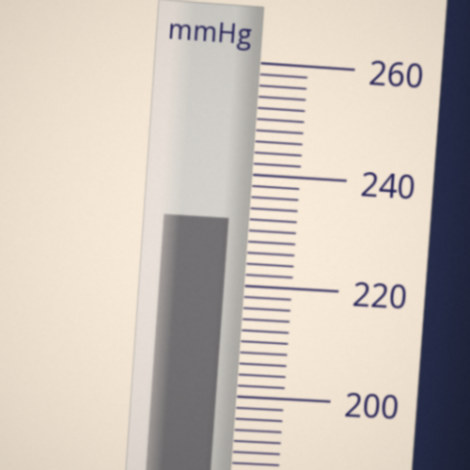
232 mmHg
